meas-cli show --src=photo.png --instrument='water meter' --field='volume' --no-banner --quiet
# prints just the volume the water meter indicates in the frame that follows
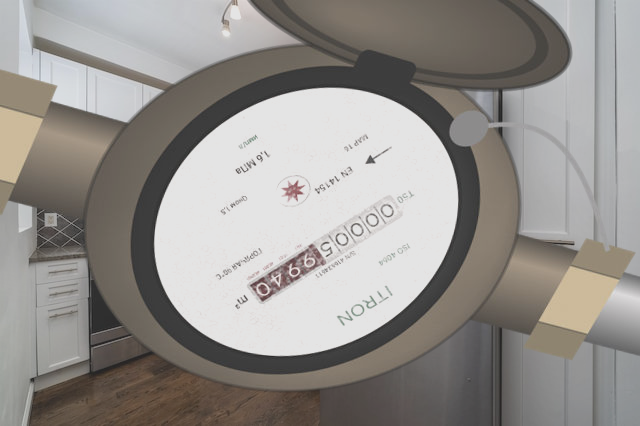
5.9940 m³
